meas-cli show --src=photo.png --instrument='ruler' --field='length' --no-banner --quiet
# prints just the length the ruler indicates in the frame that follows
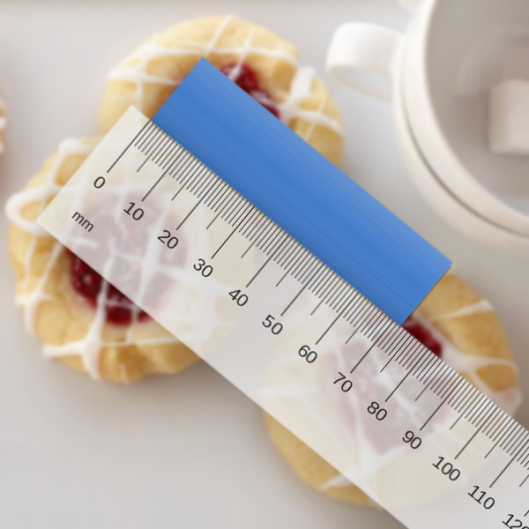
72 mm
